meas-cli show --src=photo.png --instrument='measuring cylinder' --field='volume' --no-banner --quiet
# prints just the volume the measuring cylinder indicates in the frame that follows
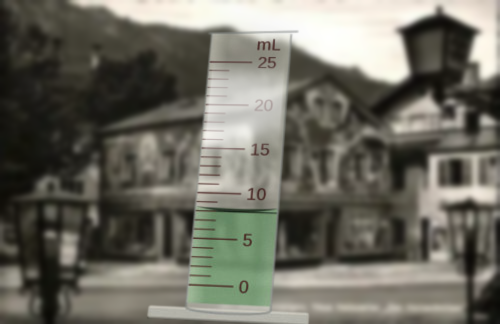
8 mL
